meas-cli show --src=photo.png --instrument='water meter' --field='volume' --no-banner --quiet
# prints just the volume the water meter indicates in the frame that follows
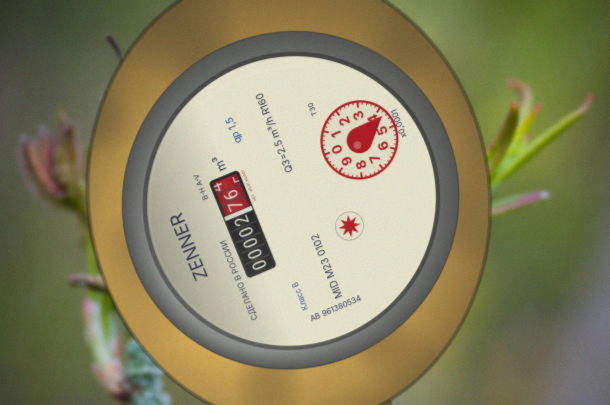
2.7644 m³
